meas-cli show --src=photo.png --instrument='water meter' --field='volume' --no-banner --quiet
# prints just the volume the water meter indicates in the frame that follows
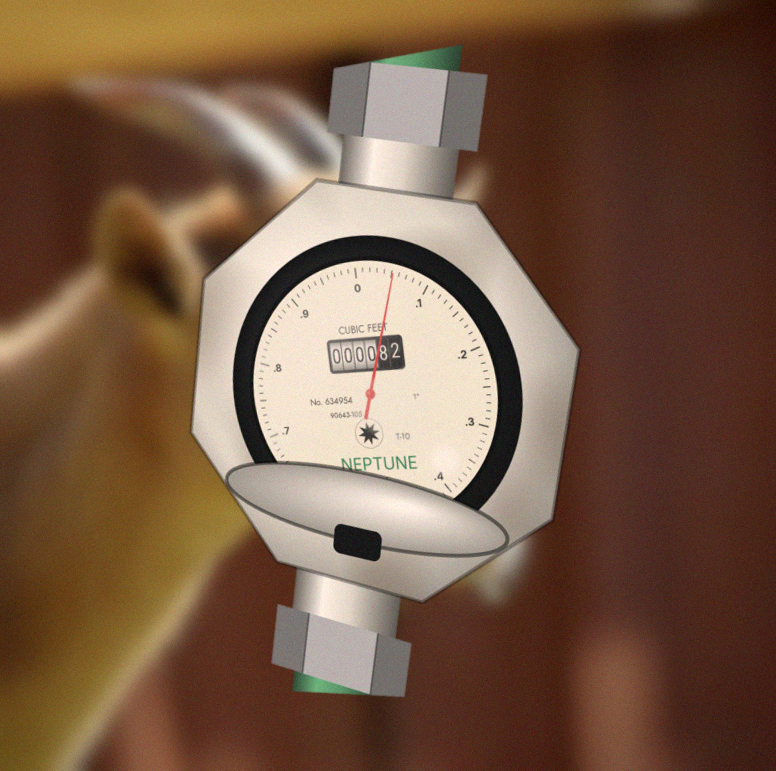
82.05 ft³
